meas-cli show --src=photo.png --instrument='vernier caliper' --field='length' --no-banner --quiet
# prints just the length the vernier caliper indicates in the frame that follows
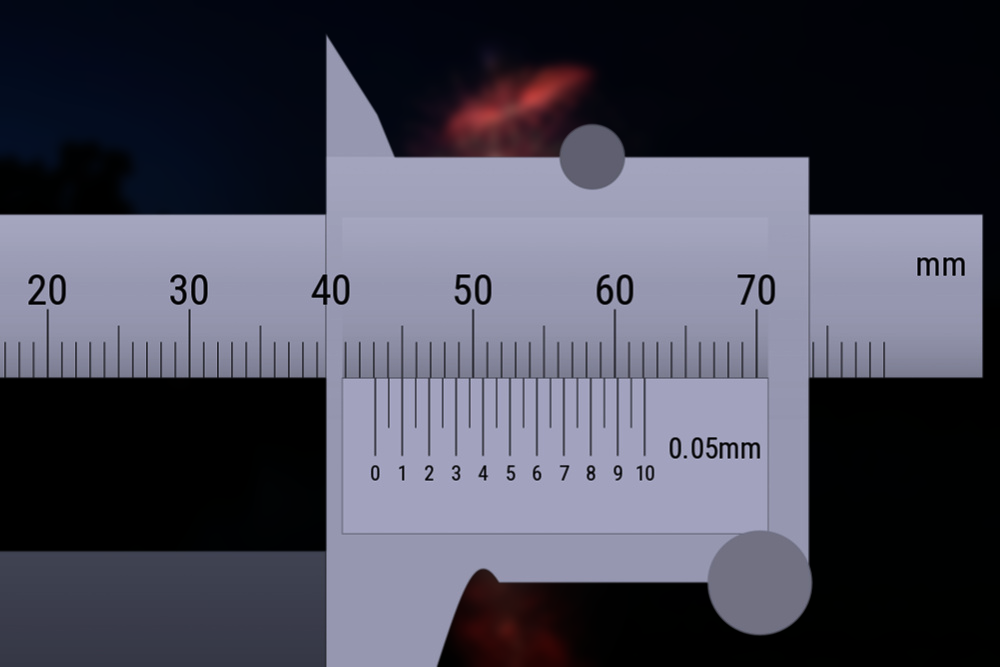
43.1 mm
